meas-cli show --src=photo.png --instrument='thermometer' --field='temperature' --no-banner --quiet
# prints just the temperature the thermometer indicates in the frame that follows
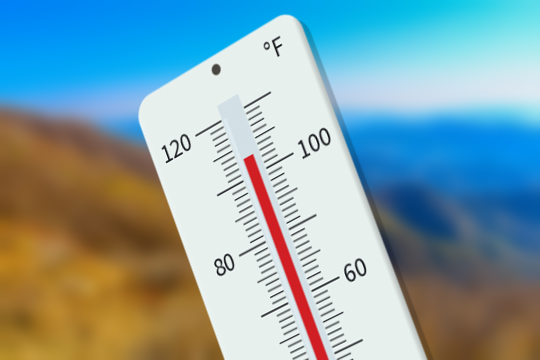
106 °F
